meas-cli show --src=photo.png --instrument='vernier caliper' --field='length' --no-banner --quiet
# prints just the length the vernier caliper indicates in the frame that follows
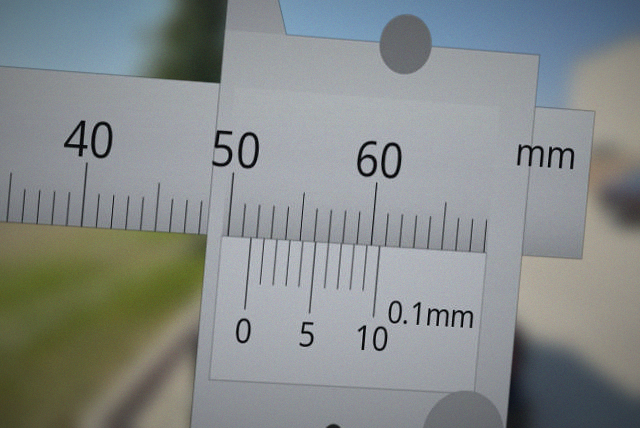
51.6 mm
